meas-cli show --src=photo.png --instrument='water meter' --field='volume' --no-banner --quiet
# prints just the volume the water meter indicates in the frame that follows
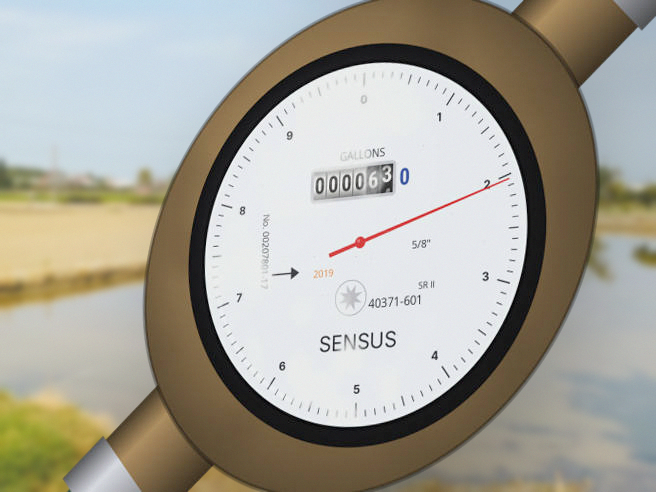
632.0 gal
